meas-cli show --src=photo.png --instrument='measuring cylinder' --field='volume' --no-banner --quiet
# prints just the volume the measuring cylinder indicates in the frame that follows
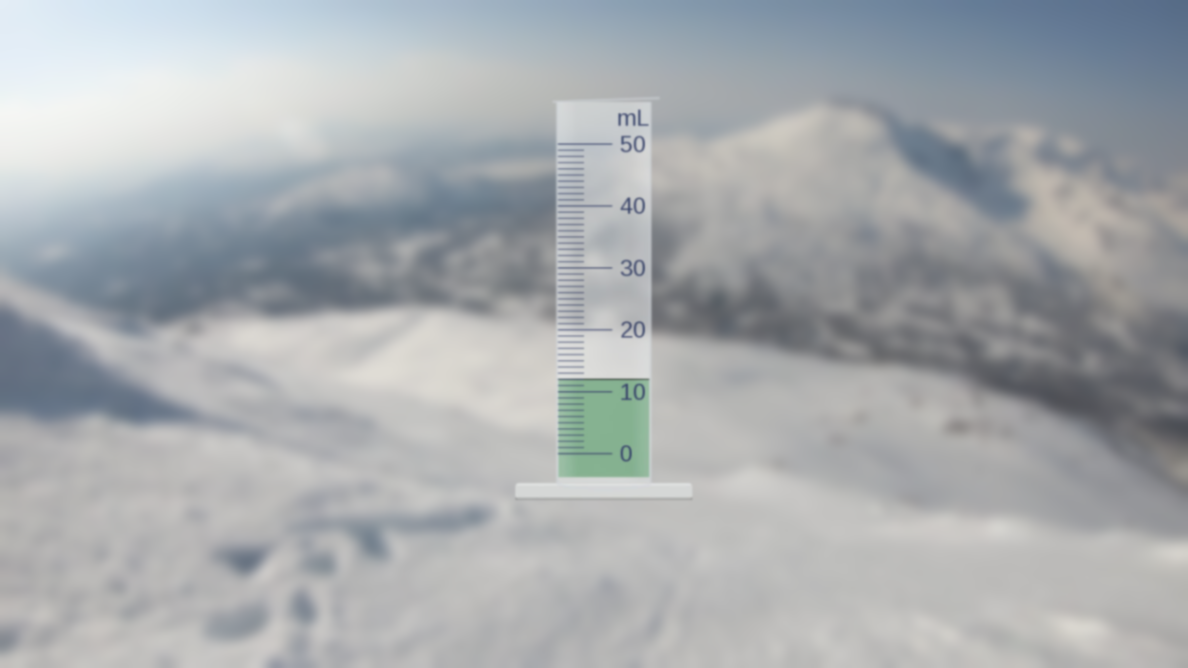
12 mL
